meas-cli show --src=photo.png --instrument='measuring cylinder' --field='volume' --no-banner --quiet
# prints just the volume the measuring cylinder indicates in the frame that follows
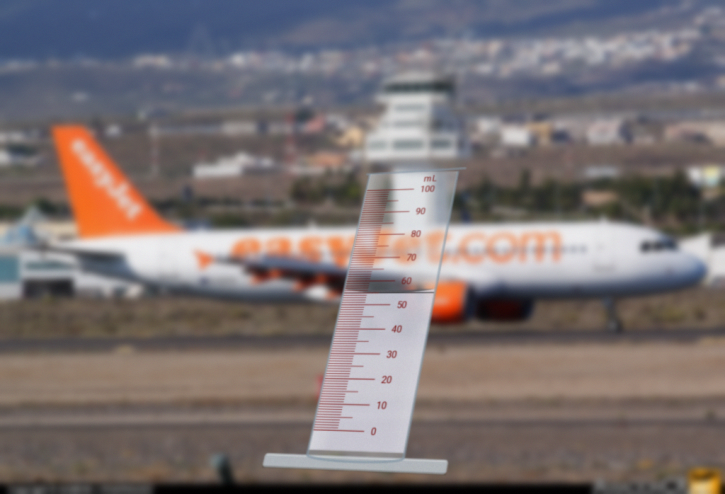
55 mL
